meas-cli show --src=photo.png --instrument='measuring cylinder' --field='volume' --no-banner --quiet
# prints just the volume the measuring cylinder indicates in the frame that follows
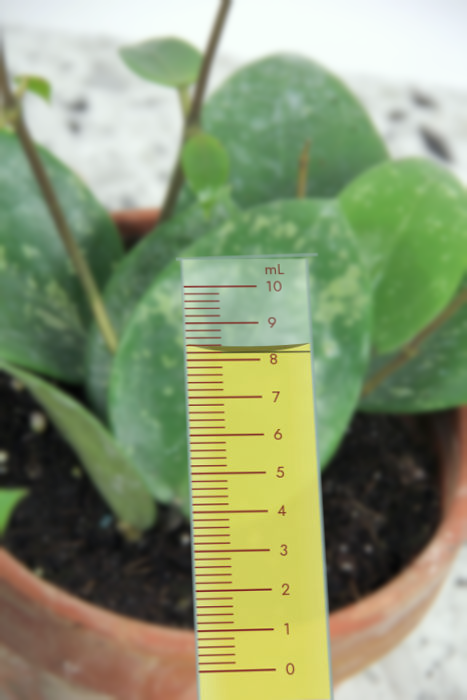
8.2 mL
